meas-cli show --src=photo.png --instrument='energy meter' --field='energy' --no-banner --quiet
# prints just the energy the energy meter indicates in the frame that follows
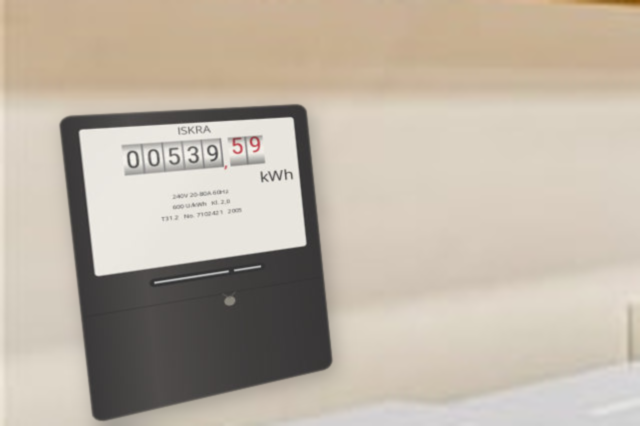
539.59 kWh
